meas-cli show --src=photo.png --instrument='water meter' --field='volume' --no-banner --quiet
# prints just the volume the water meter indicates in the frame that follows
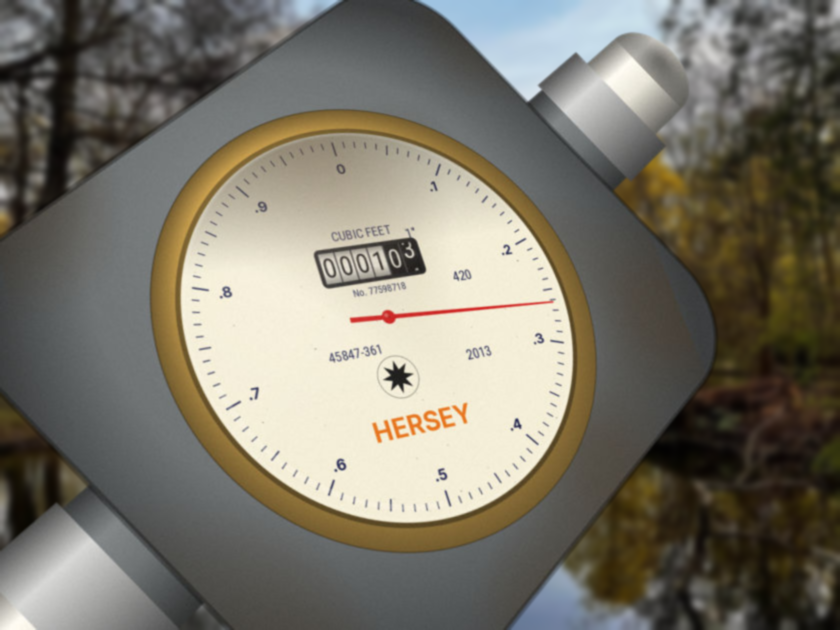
103.26 ft³
